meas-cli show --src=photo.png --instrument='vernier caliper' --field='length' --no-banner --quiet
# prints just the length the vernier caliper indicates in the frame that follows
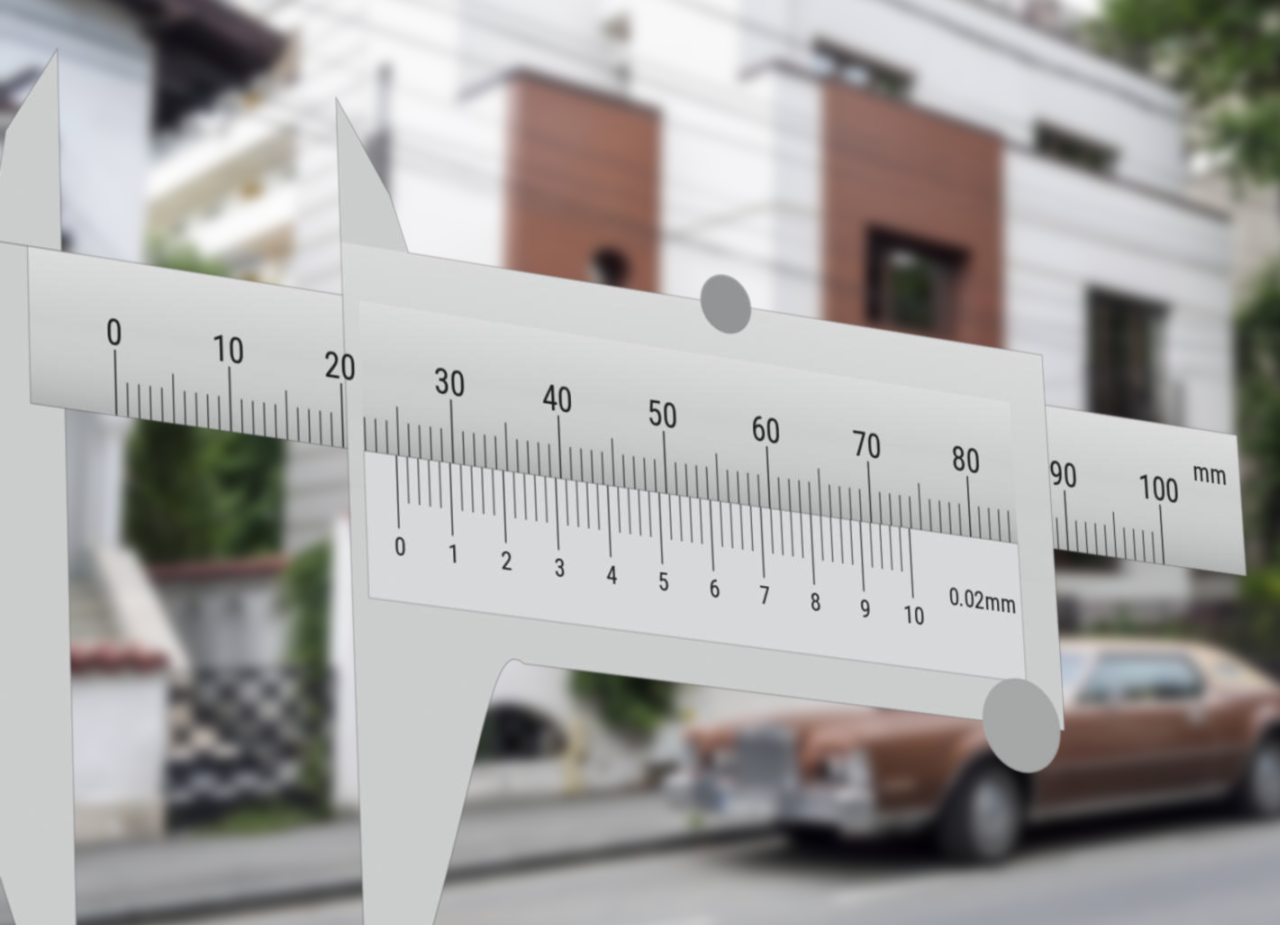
24.8 mm
